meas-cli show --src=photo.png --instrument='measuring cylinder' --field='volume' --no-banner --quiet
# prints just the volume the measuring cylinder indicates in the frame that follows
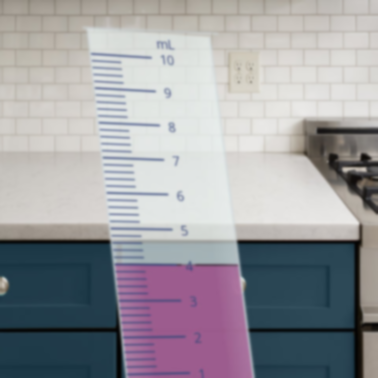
4 mL
